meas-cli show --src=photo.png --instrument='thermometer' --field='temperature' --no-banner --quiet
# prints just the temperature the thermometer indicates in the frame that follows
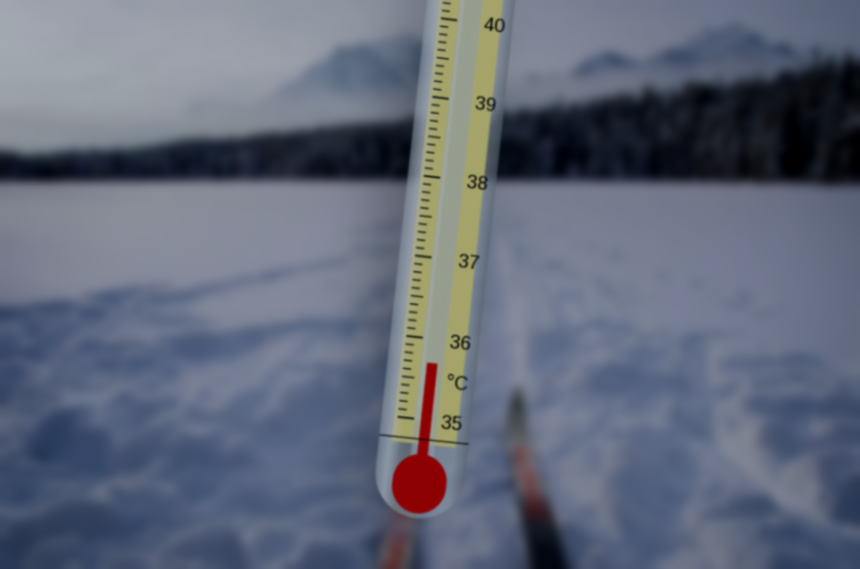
35.7 °C
